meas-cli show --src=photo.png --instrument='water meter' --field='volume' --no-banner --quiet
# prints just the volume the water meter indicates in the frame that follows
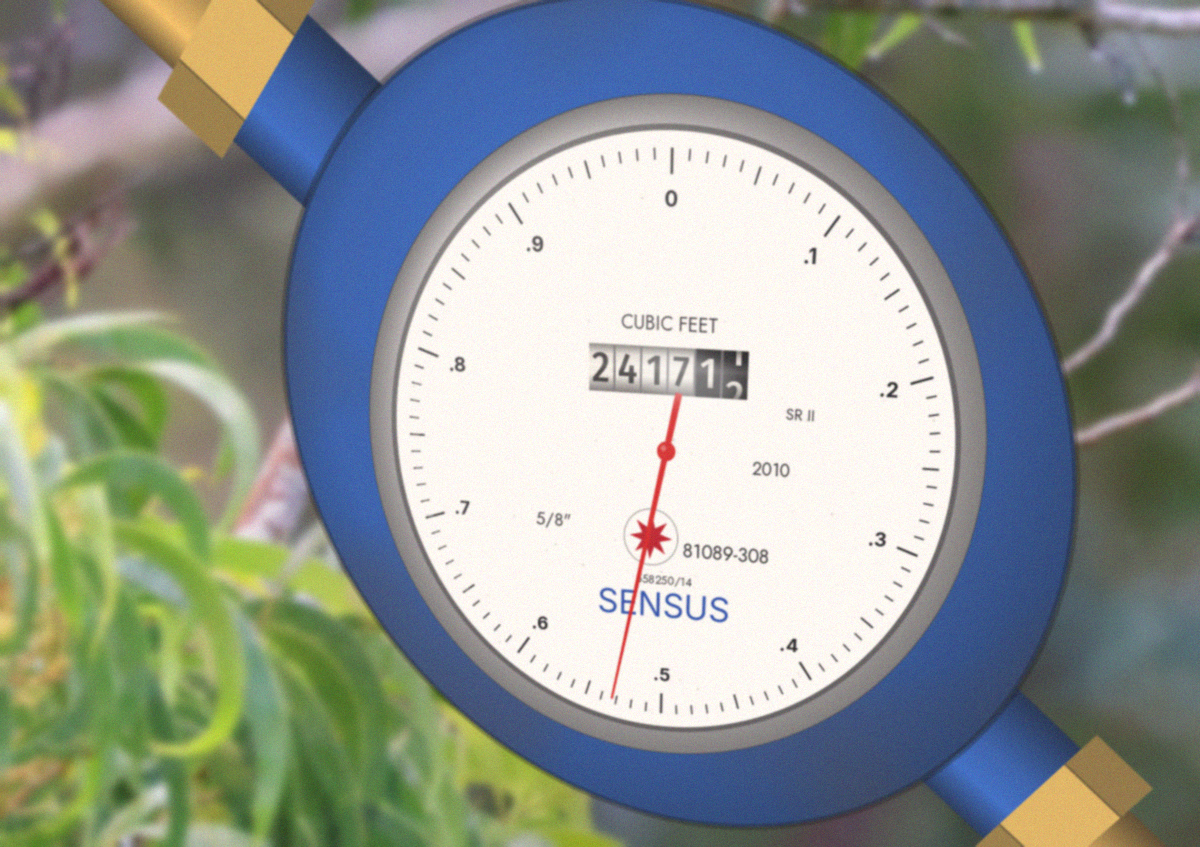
241711.53 ft³
